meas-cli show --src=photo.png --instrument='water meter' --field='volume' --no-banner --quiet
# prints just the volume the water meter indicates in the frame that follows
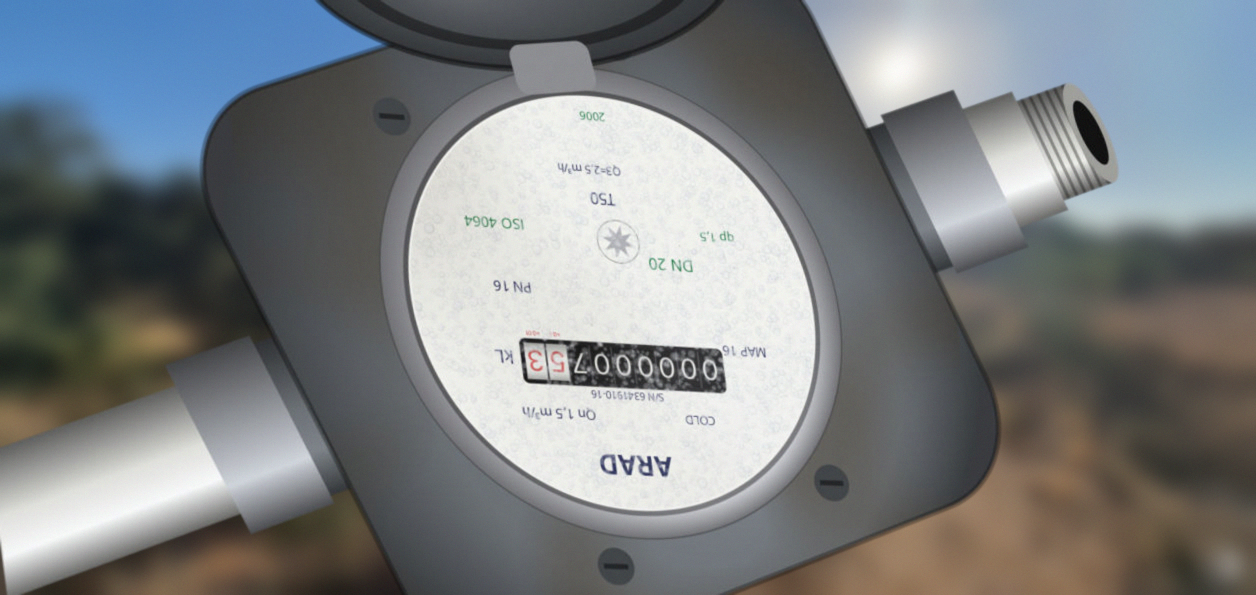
7.53 kL
